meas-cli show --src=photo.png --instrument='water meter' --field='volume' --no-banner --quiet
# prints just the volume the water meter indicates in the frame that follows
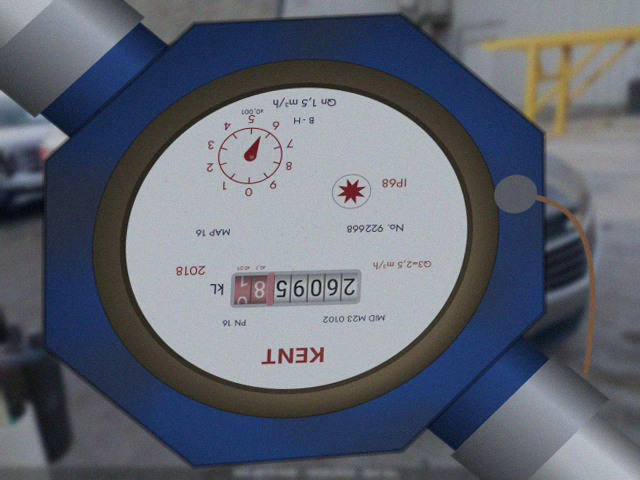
26095.805 kL
